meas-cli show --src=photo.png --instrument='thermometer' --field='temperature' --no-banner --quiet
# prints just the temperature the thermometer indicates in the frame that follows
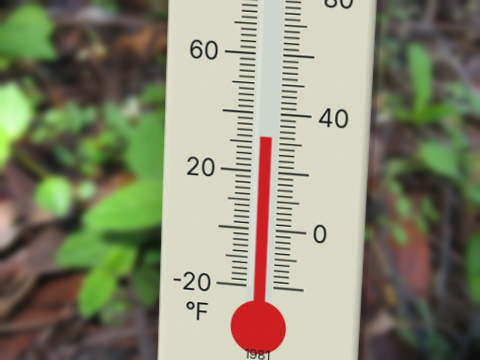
32 °F
